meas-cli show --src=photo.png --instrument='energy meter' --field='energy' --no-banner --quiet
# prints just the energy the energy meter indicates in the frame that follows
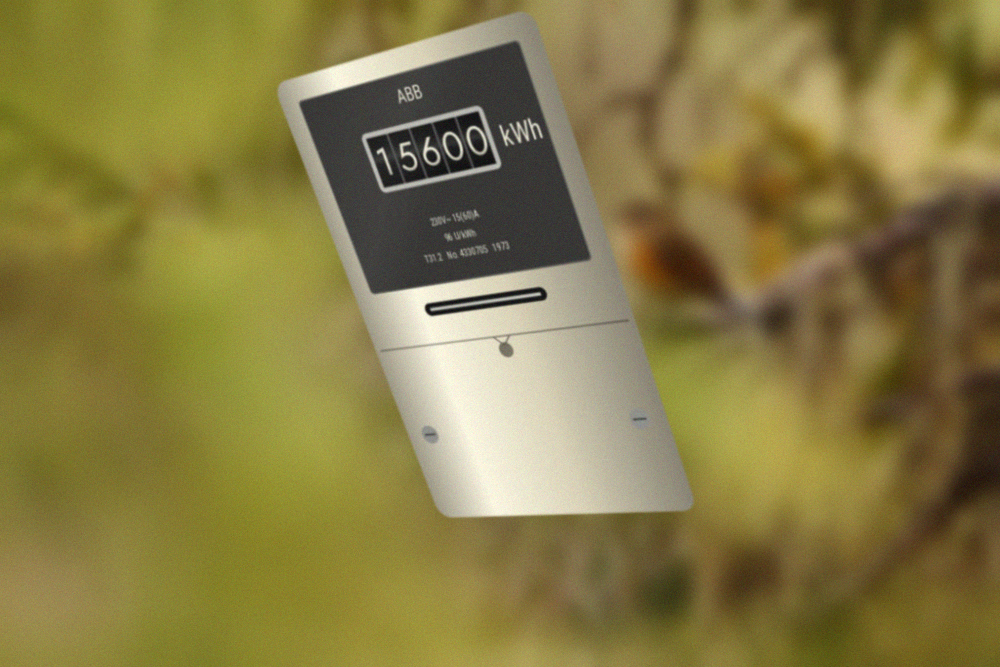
15600 kWh
